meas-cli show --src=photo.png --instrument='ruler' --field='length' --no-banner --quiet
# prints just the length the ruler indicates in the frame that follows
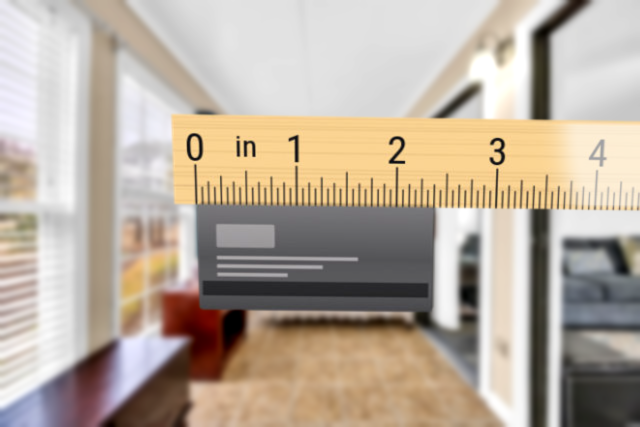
2.375 in
